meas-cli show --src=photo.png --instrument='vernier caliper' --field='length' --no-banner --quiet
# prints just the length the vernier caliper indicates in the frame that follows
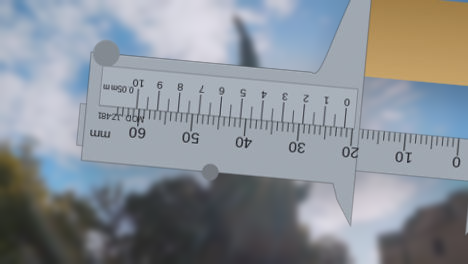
21.5 mm
